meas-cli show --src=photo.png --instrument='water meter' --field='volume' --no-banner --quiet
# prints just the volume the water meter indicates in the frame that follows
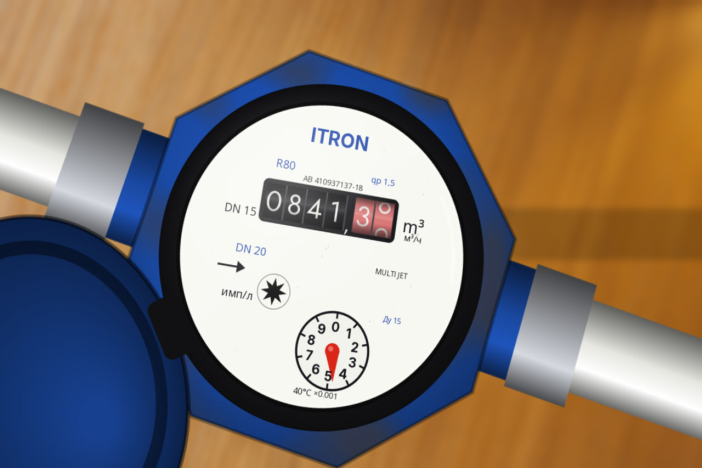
841.384 m³
